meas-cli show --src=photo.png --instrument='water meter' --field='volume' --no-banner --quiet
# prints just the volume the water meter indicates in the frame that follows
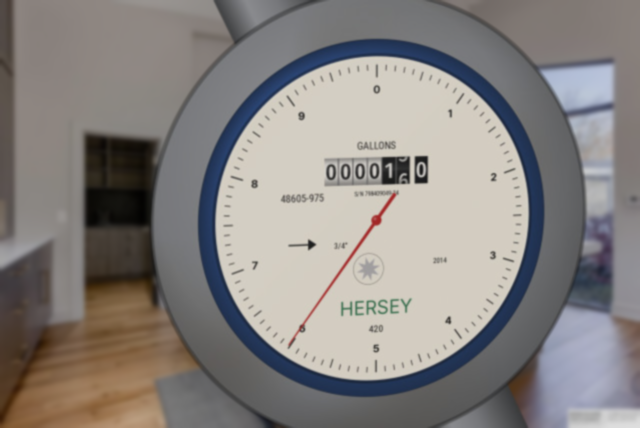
156.0 gal
